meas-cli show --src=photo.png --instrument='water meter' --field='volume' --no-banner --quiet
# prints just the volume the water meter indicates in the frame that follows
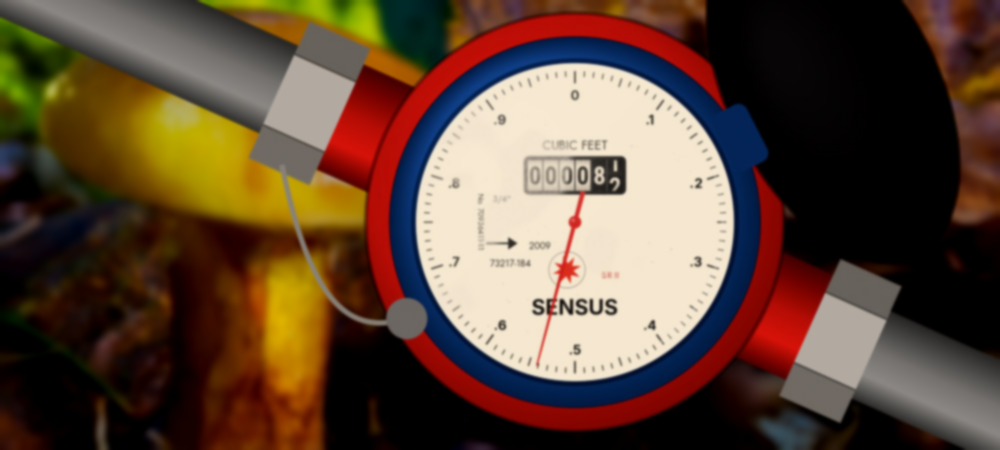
81.54 ft³
